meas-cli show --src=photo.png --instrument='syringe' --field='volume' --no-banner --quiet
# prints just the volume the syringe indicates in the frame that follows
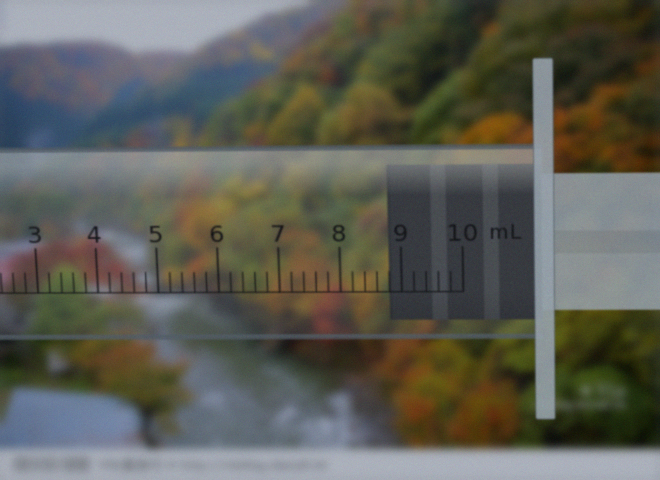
8.8 mL
